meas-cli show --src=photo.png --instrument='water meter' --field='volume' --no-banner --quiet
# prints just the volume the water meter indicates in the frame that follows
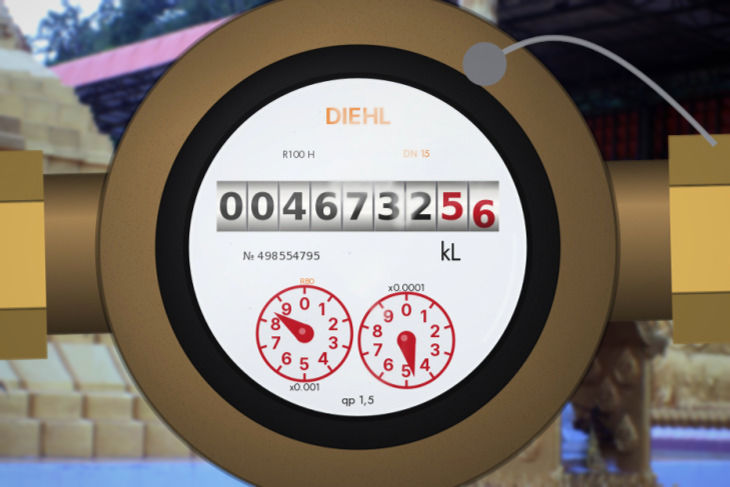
46732.5584 kL
